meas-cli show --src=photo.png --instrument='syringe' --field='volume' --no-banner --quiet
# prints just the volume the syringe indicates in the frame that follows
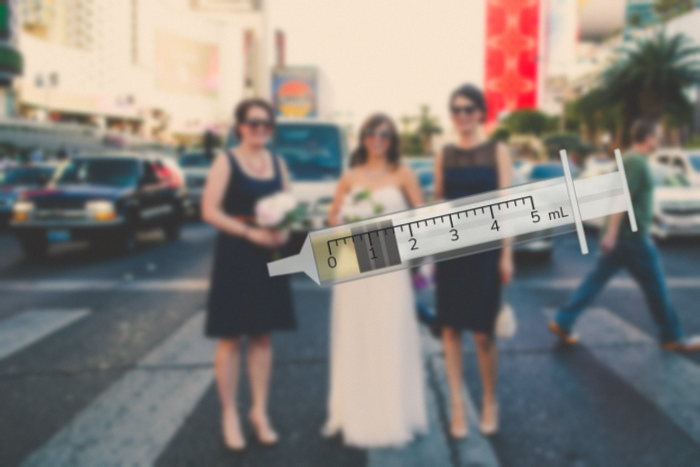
0.6 mL
